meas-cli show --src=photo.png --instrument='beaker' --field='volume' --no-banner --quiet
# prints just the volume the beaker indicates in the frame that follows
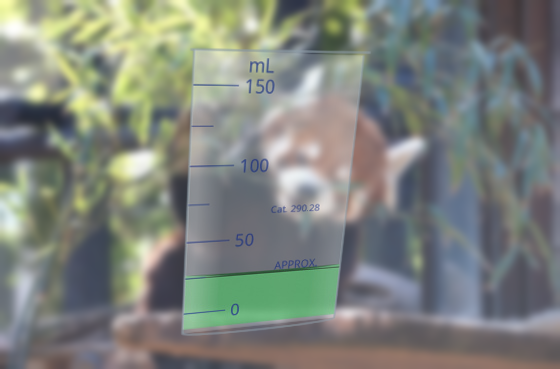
25 mL
